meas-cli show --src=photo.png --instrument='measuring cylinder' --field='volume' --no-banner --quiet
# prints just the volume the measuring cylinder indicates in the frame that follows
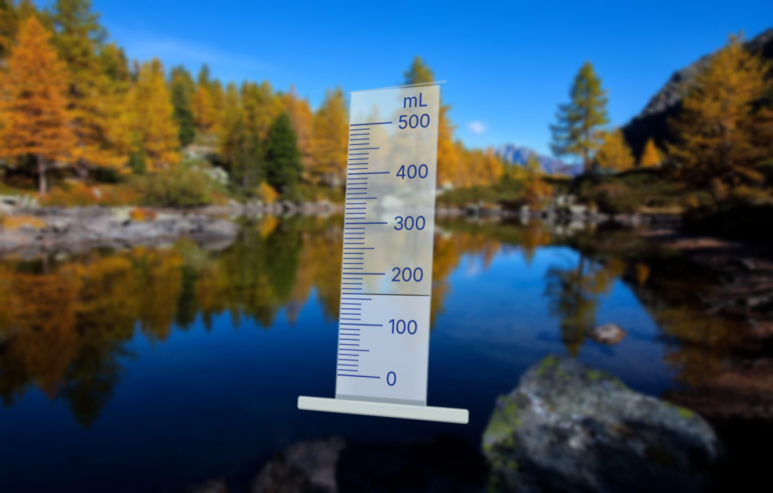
160 mL
